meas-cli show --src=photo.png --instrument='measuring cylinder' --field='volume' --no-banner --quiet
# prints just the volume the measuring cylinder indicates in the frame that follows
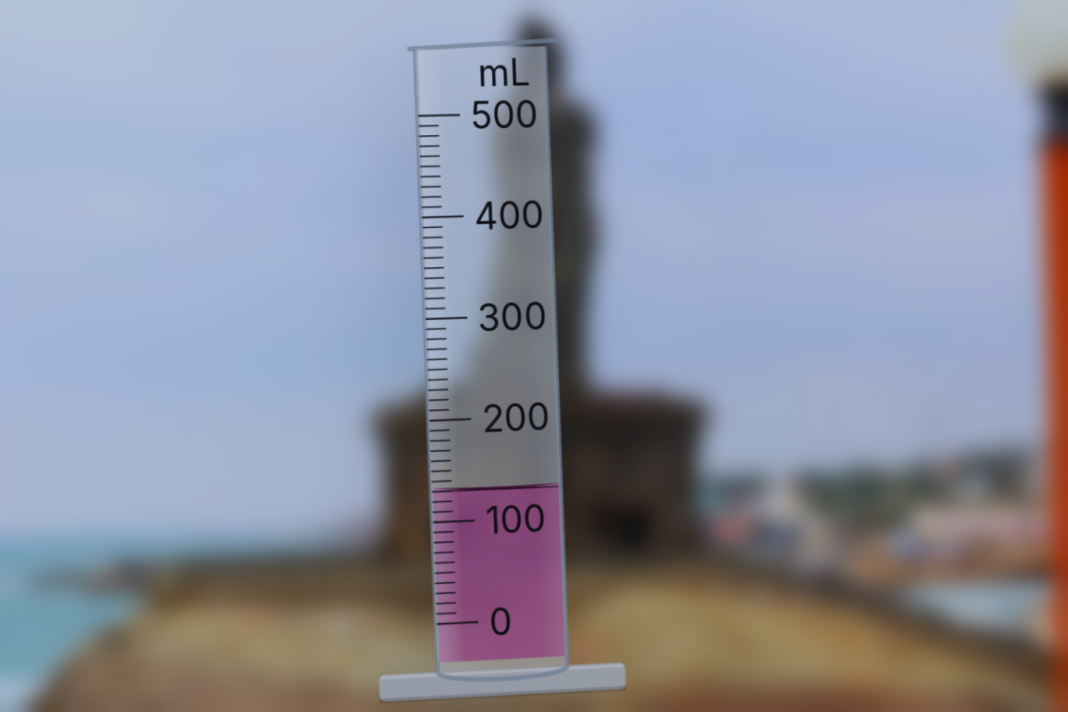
130 mL
